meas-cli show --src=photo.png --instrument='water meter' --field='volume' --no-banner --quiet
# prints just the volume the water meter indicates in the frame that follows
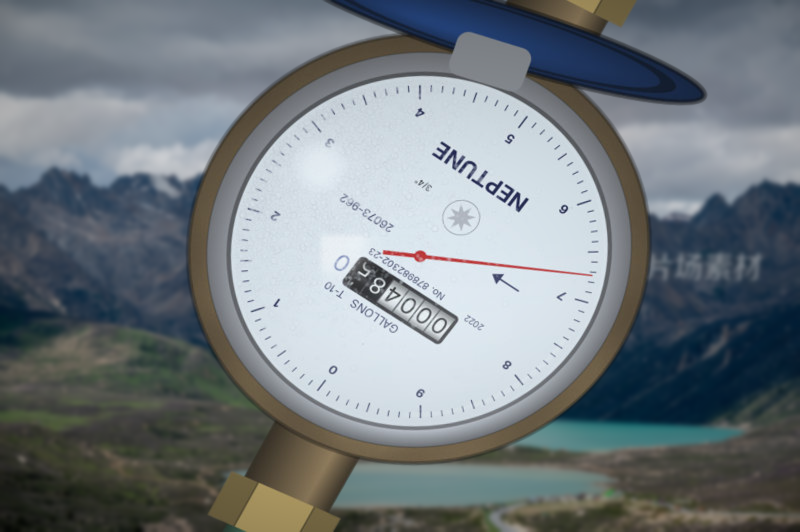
4846.7 gal
